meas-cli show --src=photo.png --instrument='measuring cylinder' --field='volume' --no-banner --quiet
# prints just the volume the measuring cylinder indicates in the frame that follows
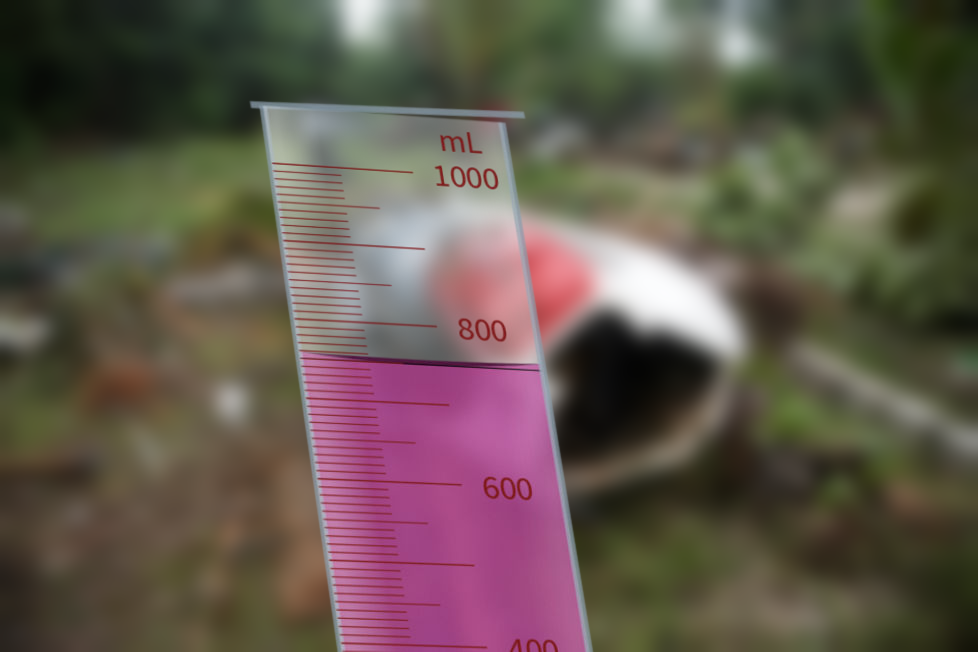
750 mL
